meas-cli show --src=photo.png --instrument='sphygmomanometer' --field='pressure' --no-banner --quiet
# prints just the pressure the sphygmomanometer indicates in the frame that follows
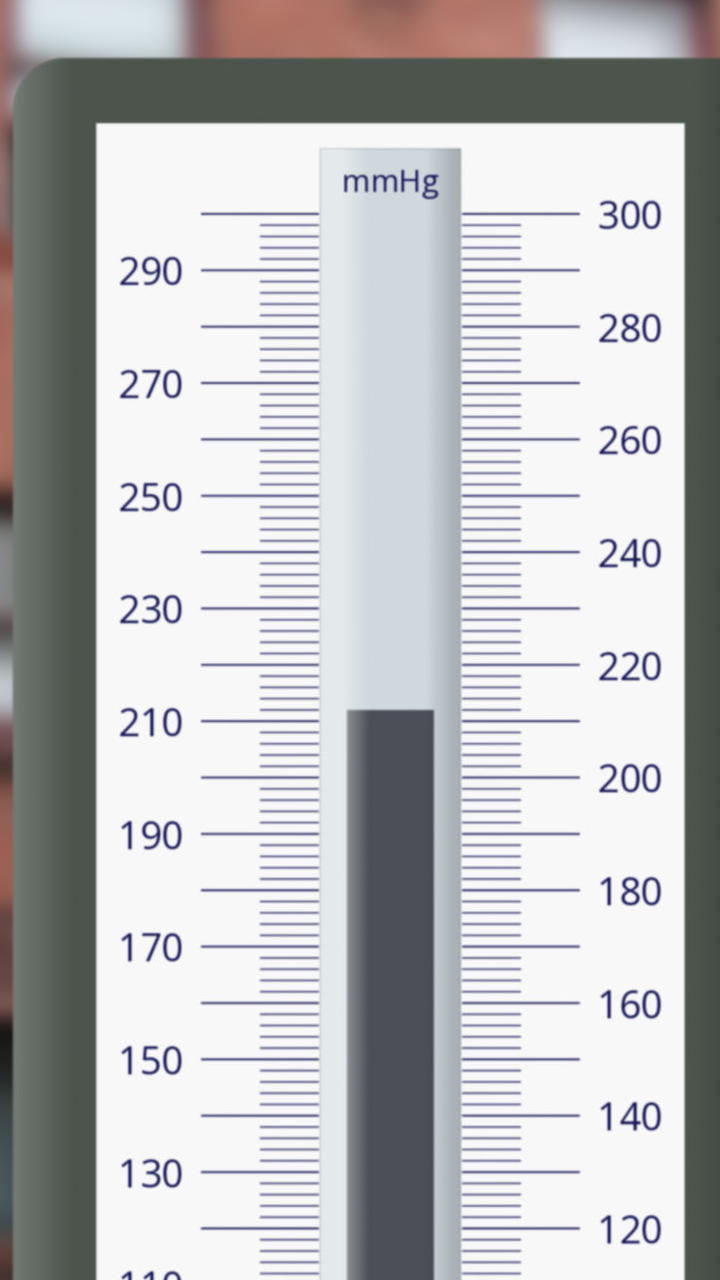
212 mmHg
